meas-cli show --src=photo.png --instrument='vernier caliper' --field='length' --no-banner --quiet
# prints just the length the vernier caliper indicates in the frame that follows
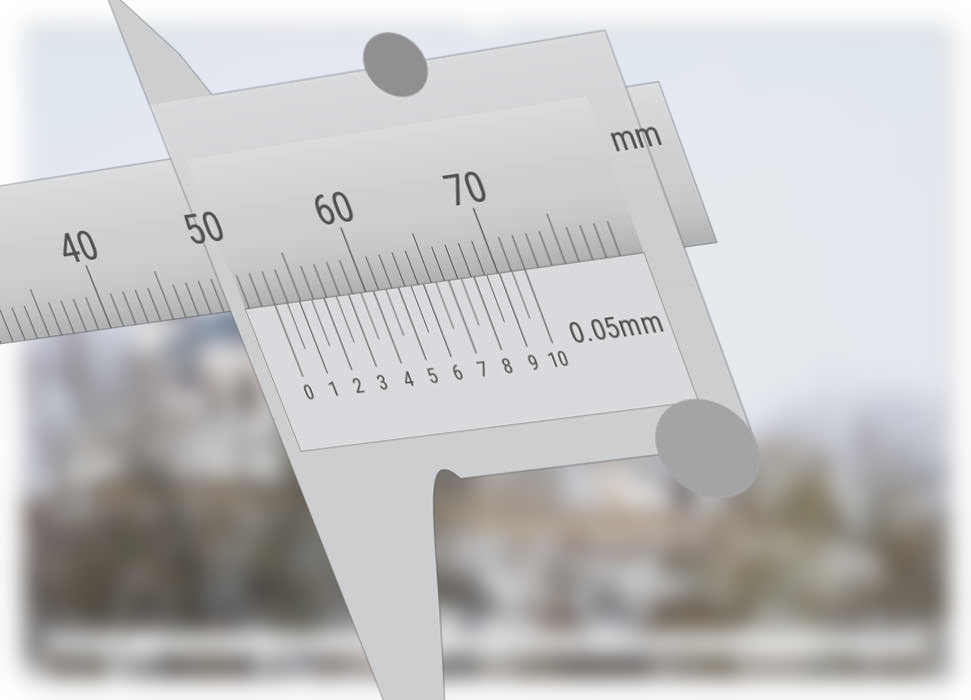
53.0 mm
